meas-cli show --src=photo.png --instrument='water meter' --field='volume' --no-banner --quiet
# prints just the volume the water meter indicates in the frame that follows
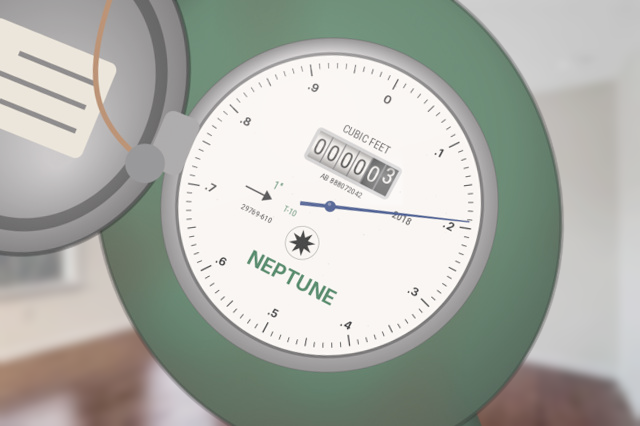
3.19 ft³
